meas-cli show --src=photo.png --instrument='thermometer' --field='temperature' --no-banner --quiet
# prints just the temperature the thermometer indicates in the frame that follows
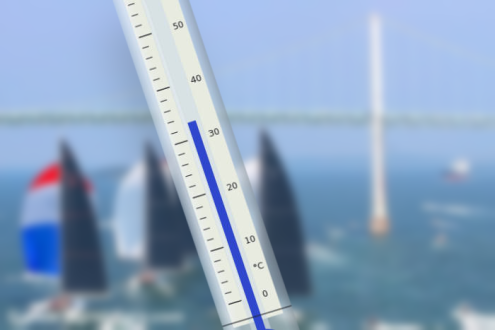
33 °C
